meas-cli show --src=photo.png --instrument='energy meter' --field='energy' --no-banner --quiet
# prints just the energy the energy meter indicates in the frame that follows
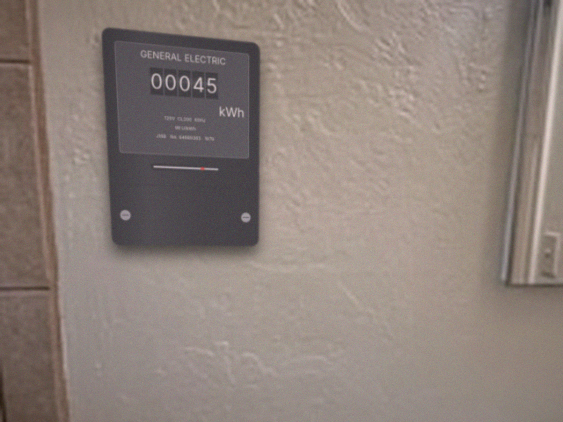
45 kWh
